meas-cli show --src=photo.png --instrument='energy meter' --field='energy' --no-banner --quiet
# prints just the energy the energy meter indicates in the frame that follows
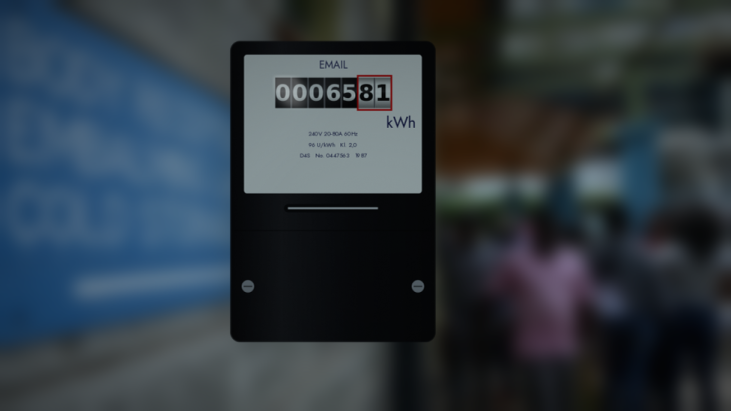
65.81 kWh
